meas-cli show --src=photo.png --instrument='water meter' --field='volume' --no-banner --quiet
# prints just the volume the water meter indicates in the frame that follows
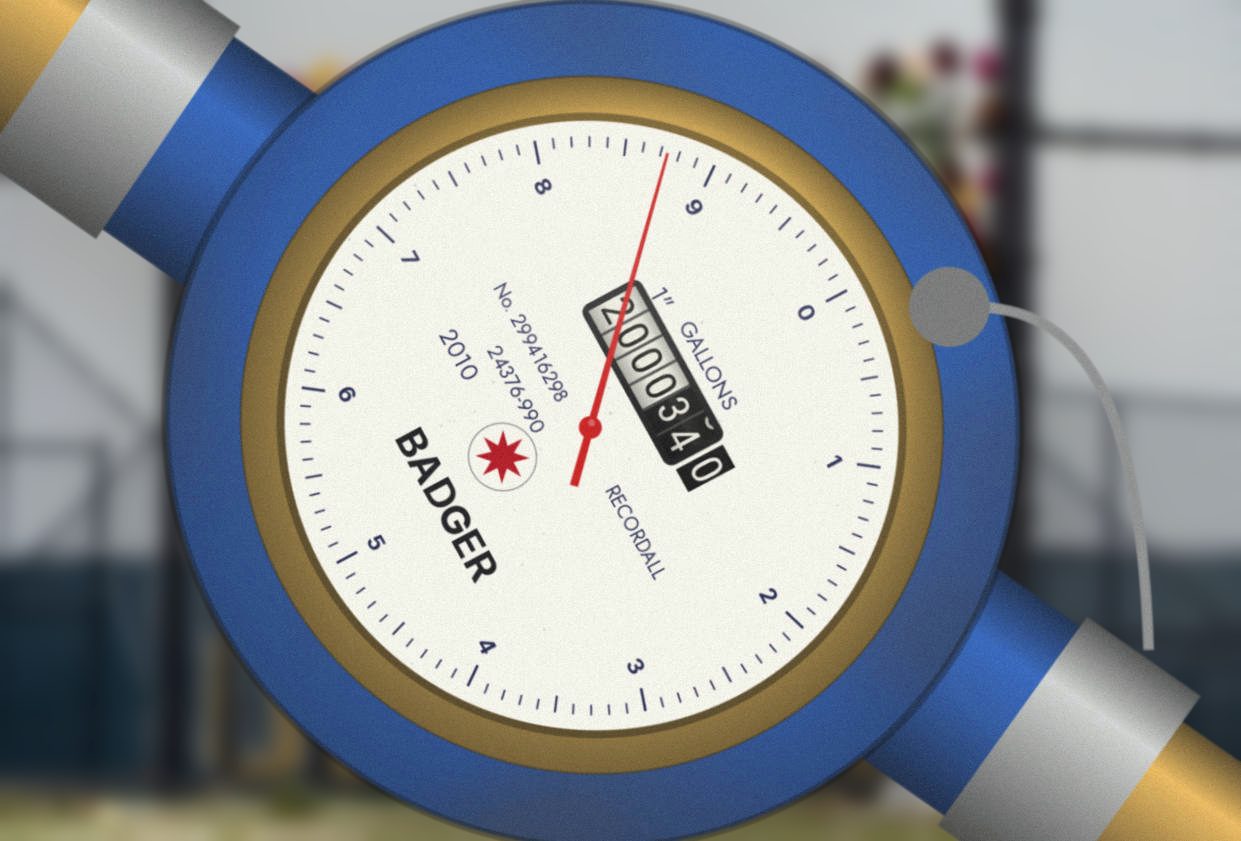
2000338.7 gal
